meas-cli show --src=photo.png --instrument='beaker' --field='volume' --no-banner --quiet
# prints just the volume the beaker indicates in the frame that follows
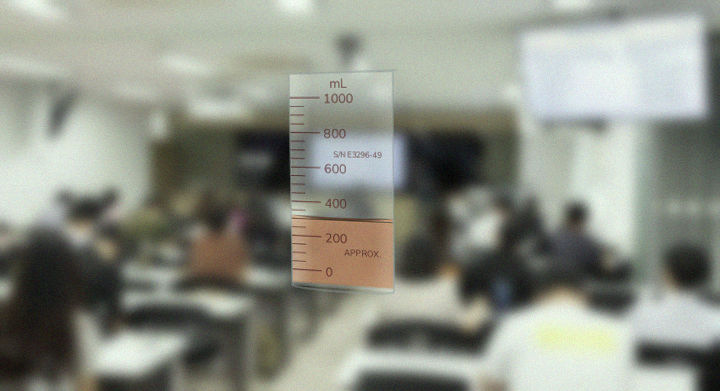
300 mL
